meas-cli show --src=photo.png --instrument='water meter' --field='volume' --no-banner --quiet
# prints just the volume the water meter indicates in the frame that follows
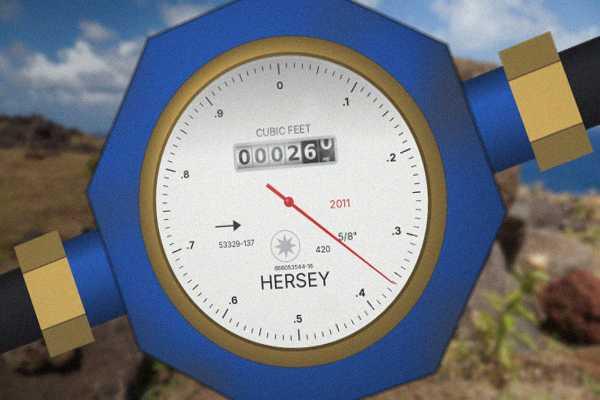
260.36 ft³
